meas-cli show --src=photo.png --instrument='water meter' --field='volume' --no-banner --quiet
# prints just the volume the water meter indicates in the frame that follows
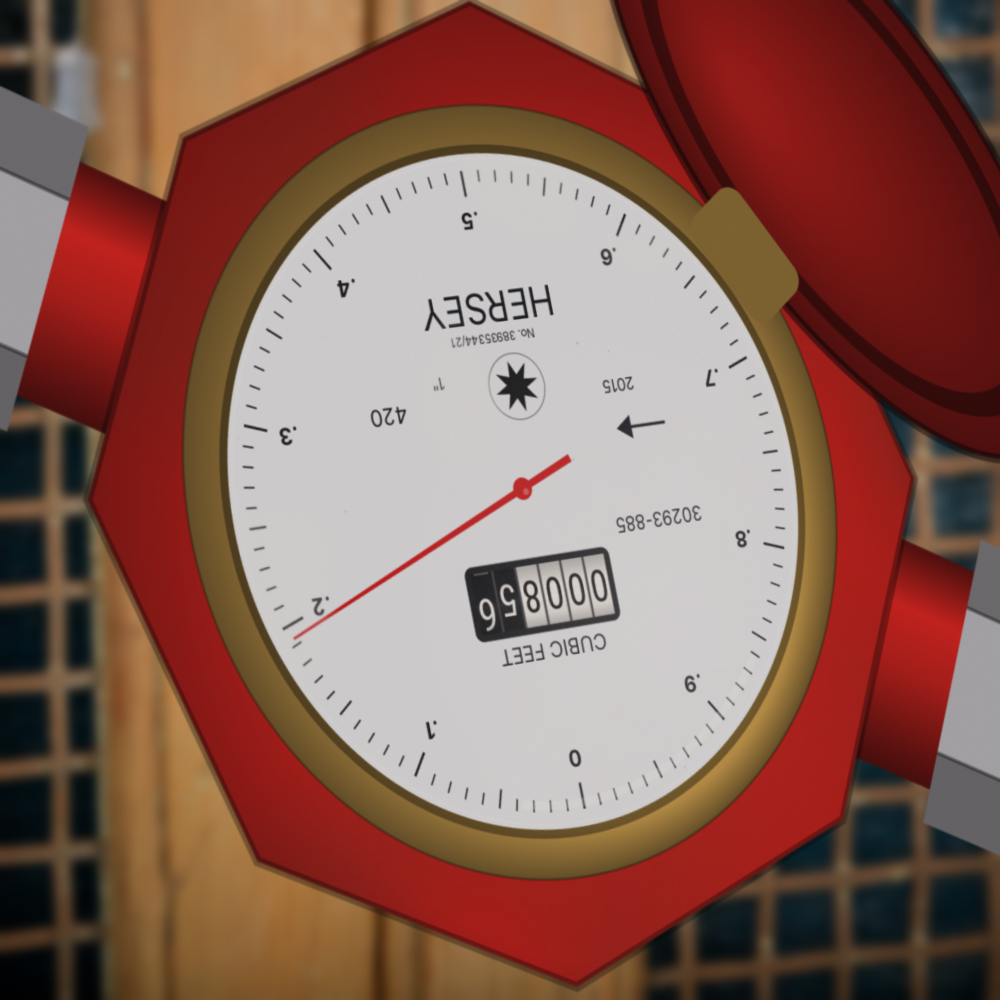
856.19 ft³
